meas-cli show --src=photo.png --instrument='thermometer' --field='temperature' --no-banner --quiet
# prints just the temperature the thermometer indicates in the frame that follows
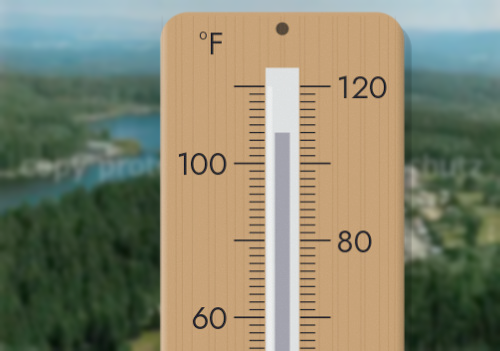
108 °F
